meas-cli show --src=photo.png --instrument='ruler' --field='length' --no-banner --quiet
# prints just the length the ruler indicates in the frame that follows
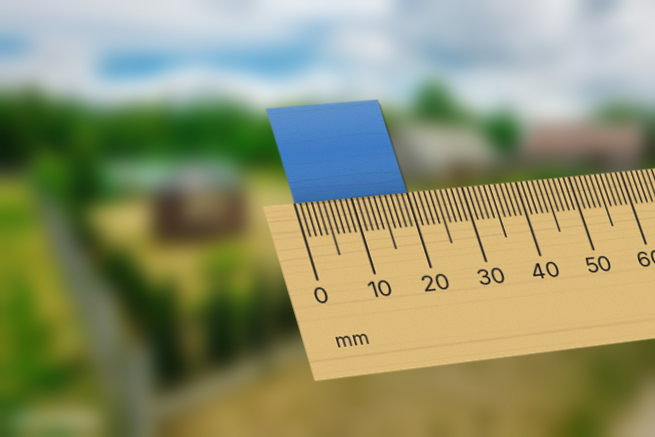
20 mm
